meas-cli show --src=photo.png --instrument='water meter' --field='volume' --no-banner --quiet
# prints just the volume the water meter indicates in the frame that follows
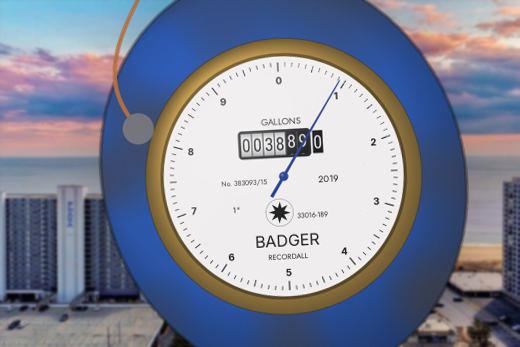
38890.9 gal
